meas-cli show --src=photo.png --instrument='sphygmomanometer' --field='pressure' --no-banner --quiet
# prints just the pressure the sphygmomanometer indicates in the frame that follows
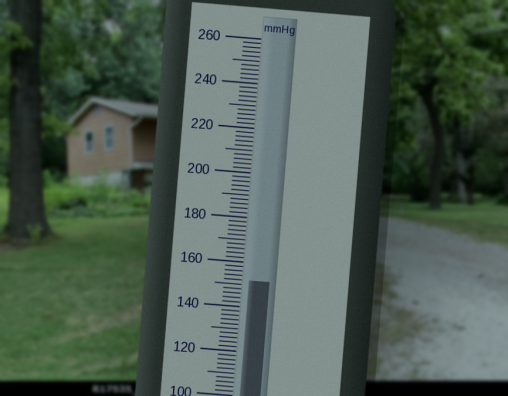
152 mmHg
